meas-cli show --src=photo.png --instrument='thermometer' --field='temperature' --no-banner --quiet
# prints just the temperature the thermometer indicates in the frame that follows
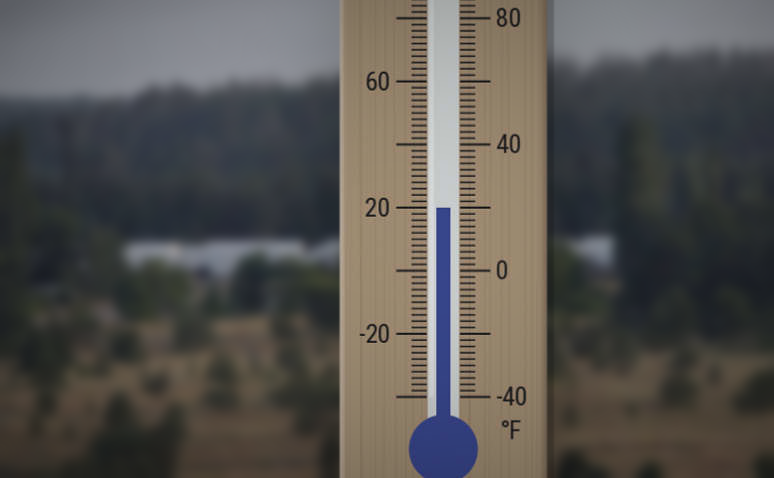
20 °F
